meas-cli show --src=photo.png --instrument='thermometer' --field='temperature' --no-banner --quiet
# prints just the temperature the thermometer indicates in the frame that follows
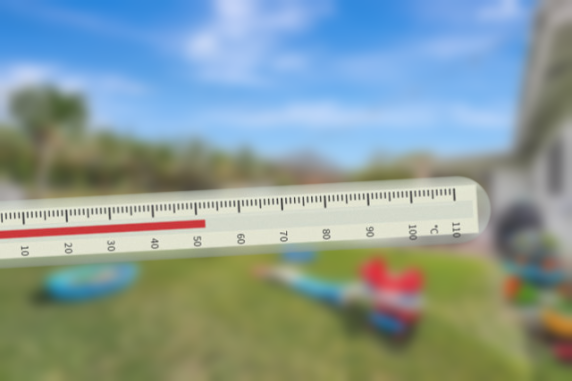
52 °C
